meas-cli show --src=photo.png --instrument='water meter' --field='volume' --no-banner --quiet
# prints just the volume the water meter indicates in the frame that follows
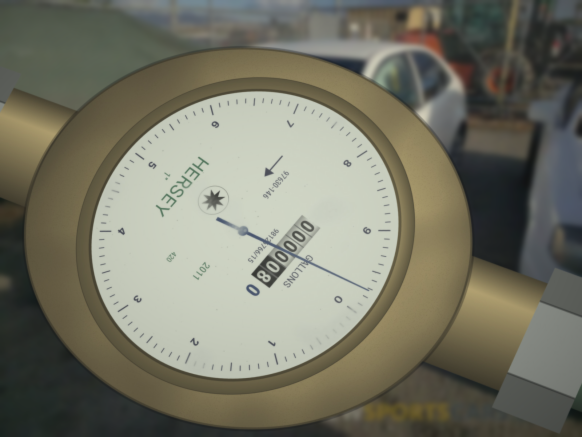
79.7 gal
